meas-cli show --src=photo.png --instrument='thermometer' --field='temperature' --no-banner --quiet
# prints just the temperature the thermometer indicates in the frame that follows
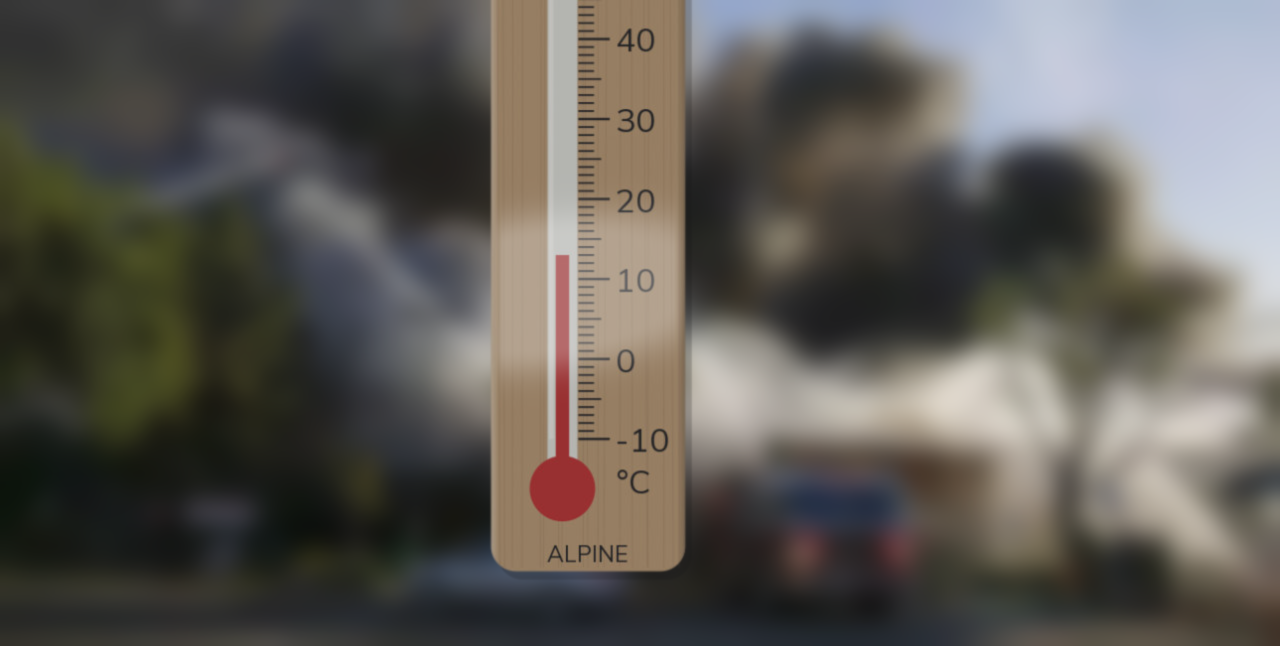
13 °C
